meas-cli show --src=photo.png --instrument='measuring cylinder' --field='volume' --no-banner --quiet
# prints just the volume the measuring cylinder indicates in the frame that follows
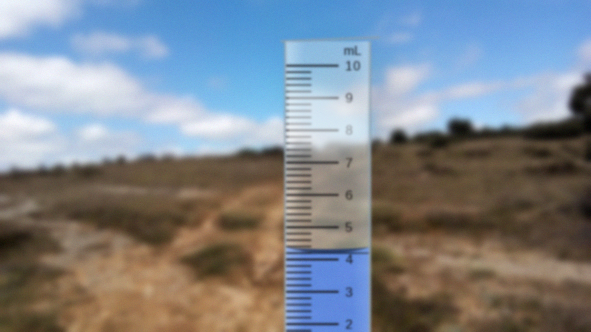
4.2 mL
